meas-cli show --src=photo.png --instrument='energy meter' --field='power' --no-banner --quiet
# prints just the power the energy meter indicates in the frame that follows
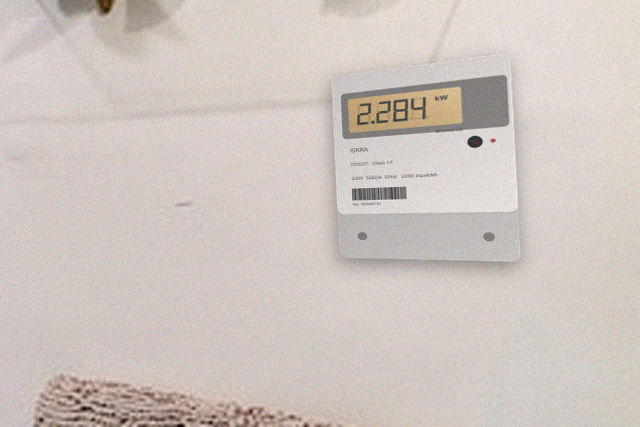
2.284 kW
